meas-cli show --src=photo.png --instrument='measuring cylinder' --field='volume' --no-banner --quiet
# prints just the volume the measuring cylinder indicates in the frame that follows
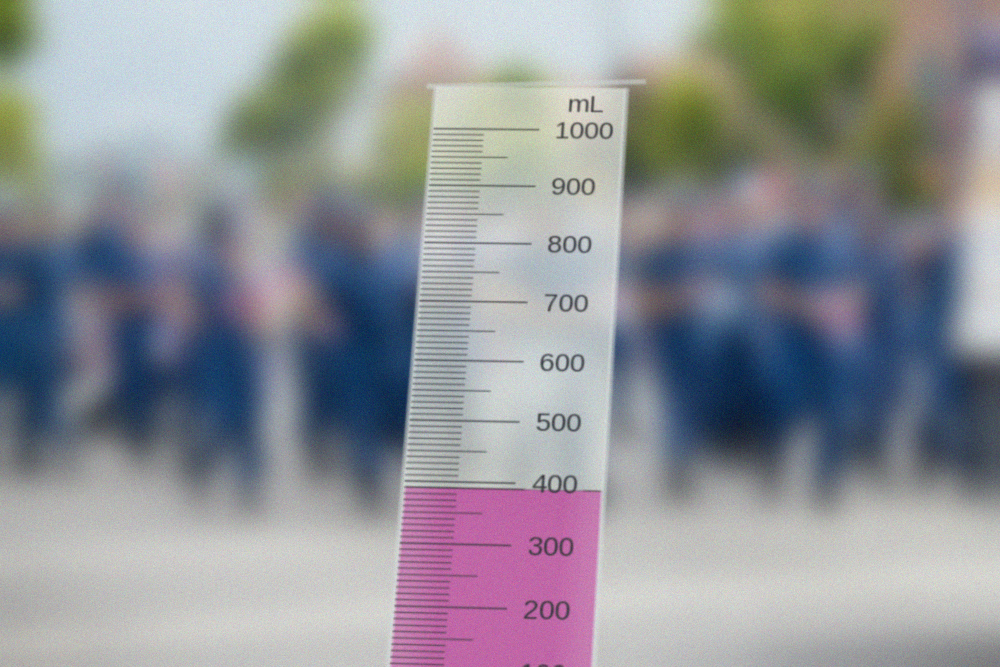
390 mL
